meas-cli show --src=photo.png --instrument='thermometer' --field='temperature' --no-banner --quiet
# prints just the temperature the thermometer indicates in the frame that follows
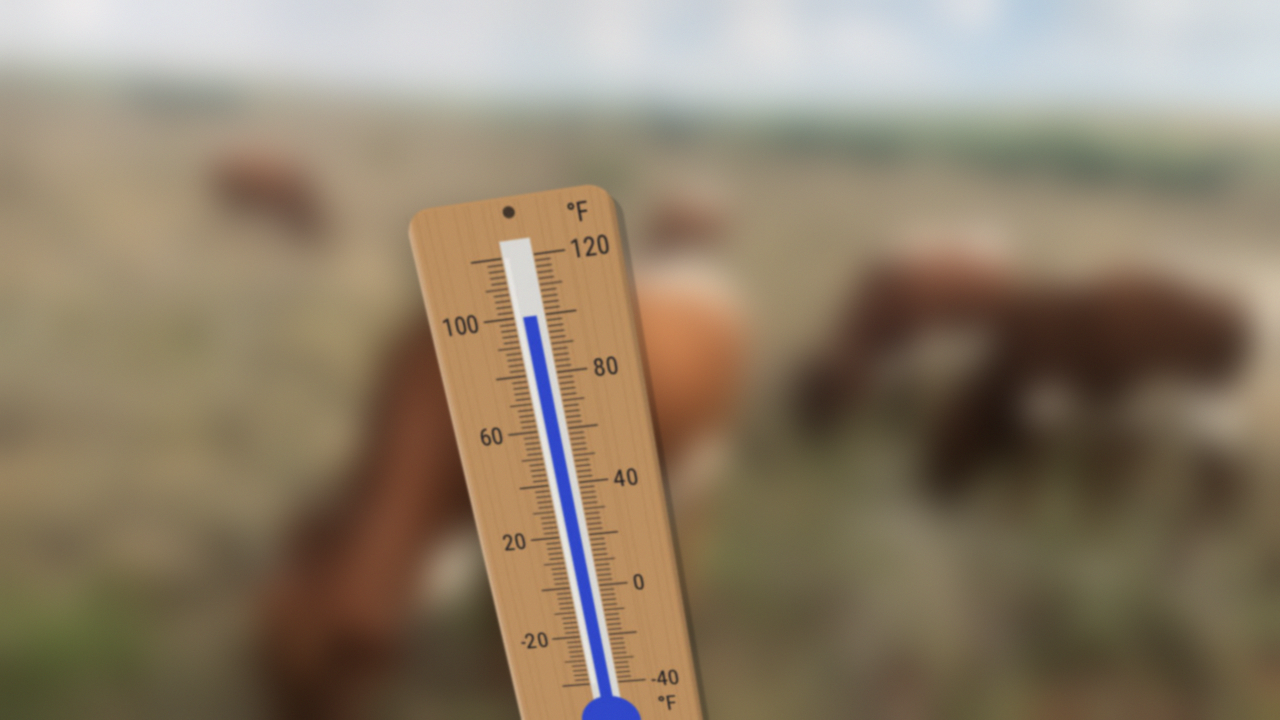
100 °F
